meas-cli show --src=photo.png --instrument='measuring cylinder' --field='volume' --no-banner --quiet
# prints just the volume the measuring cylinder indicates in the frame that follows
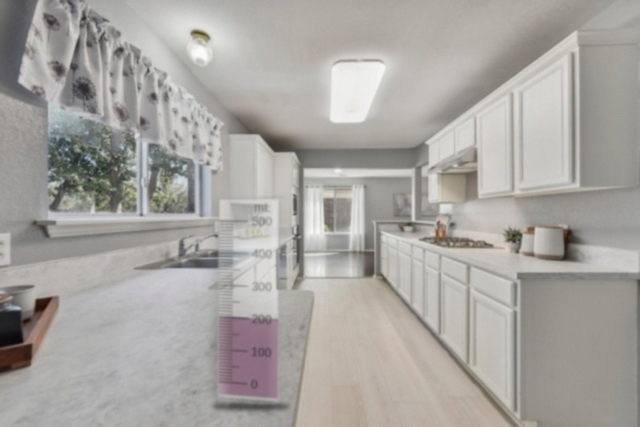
200 mL
